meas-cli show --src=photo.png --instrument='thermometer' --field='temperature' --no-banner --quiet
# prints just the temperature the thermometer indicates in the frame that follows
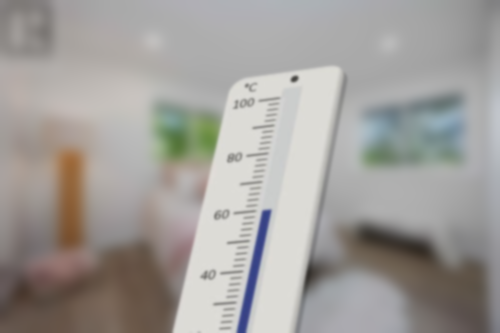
60 °C
